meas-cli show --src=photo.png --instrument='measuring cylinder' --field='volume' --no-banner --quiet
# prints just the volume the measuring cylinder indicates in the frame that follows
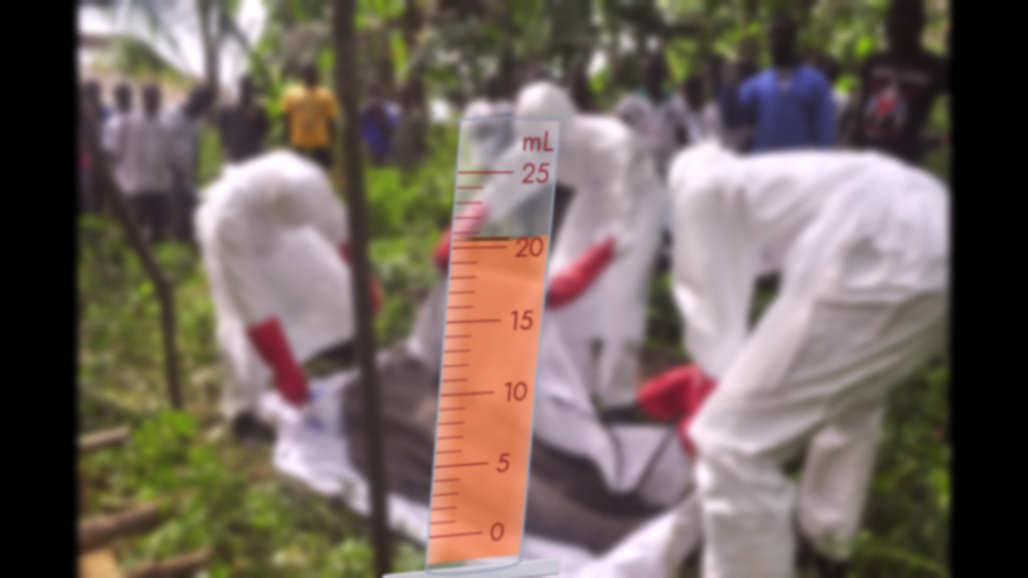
20.5 mL
